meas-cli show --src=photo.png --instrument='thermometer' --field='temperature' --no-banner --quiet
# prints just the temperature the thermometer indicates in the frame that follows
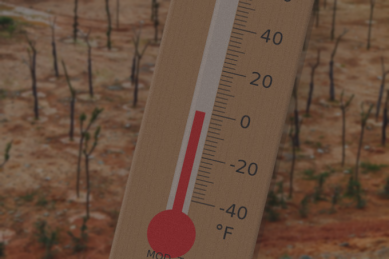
0 °F
